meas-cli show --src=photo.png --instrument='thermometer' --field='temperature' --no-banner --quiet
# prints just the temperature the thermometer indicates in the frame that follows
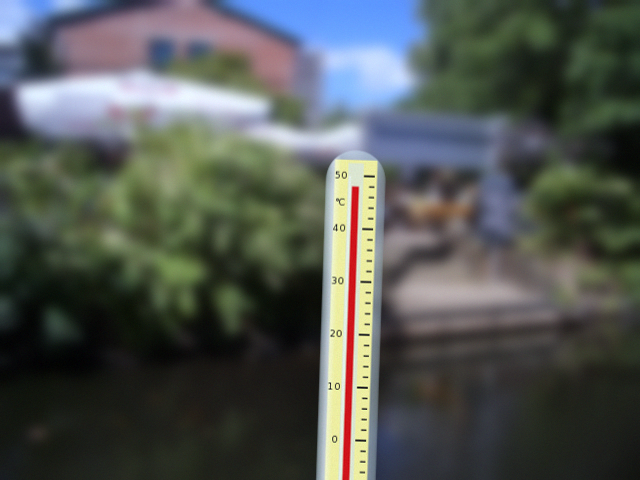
48 °C
